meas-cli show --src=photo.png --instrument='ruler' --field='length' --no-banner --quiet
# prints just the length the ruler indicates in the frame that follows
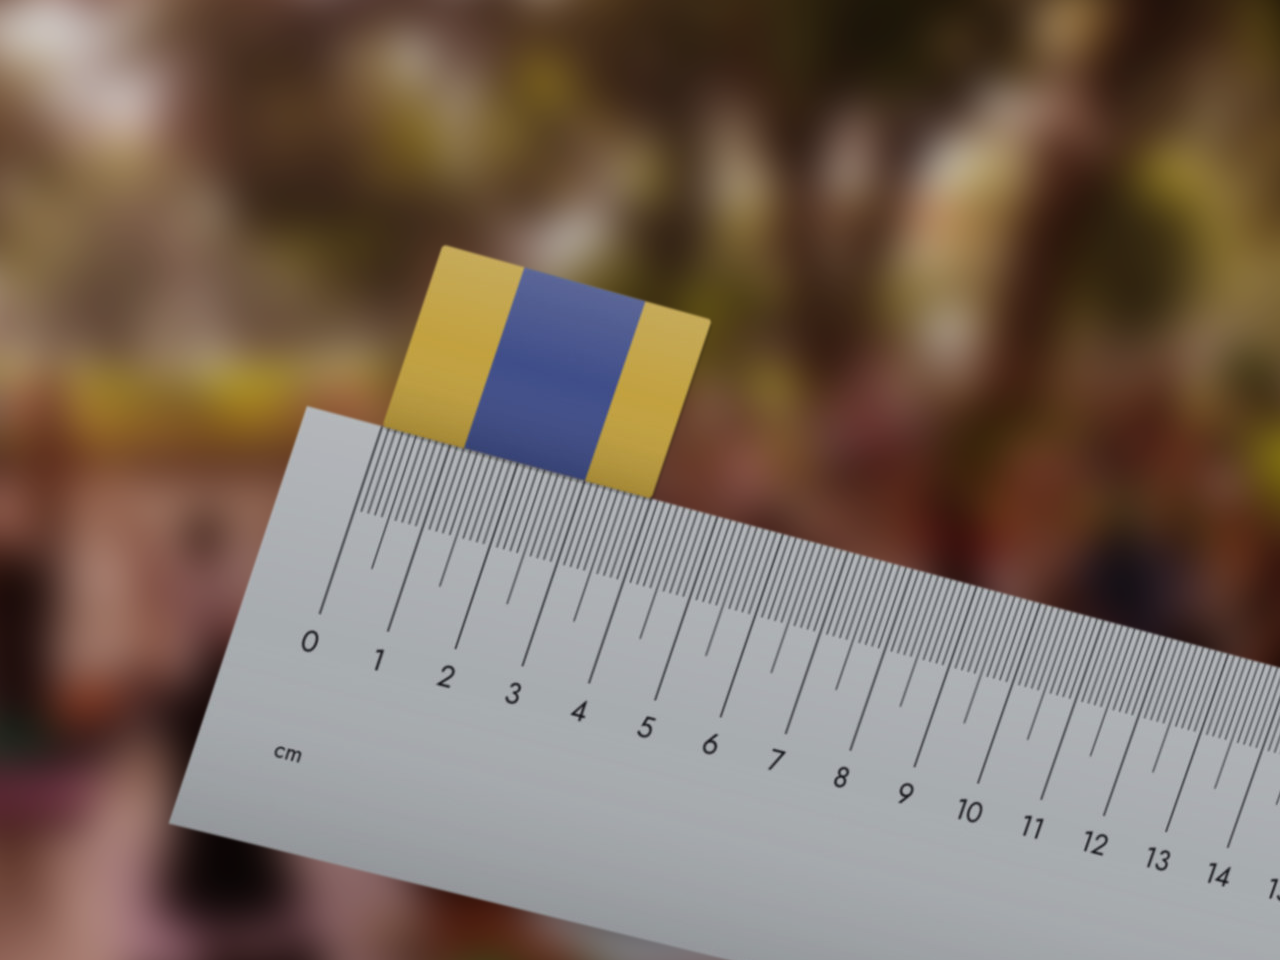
4 cm
